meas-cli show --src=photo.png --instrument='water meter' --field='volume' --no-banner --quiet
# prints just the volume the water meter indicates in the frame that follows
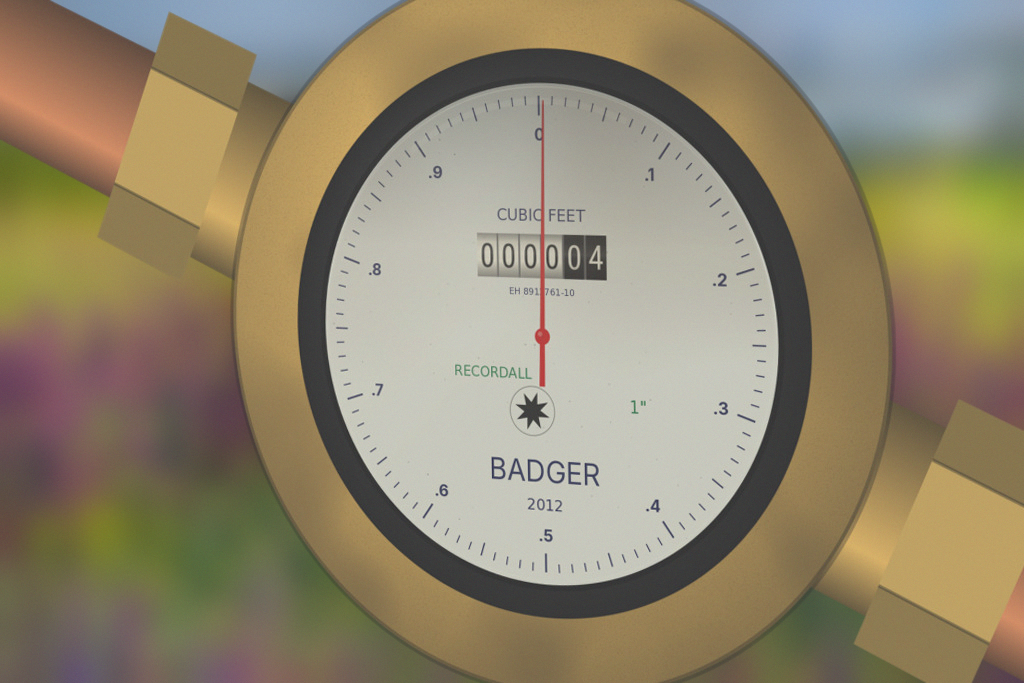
4.00 ft³
